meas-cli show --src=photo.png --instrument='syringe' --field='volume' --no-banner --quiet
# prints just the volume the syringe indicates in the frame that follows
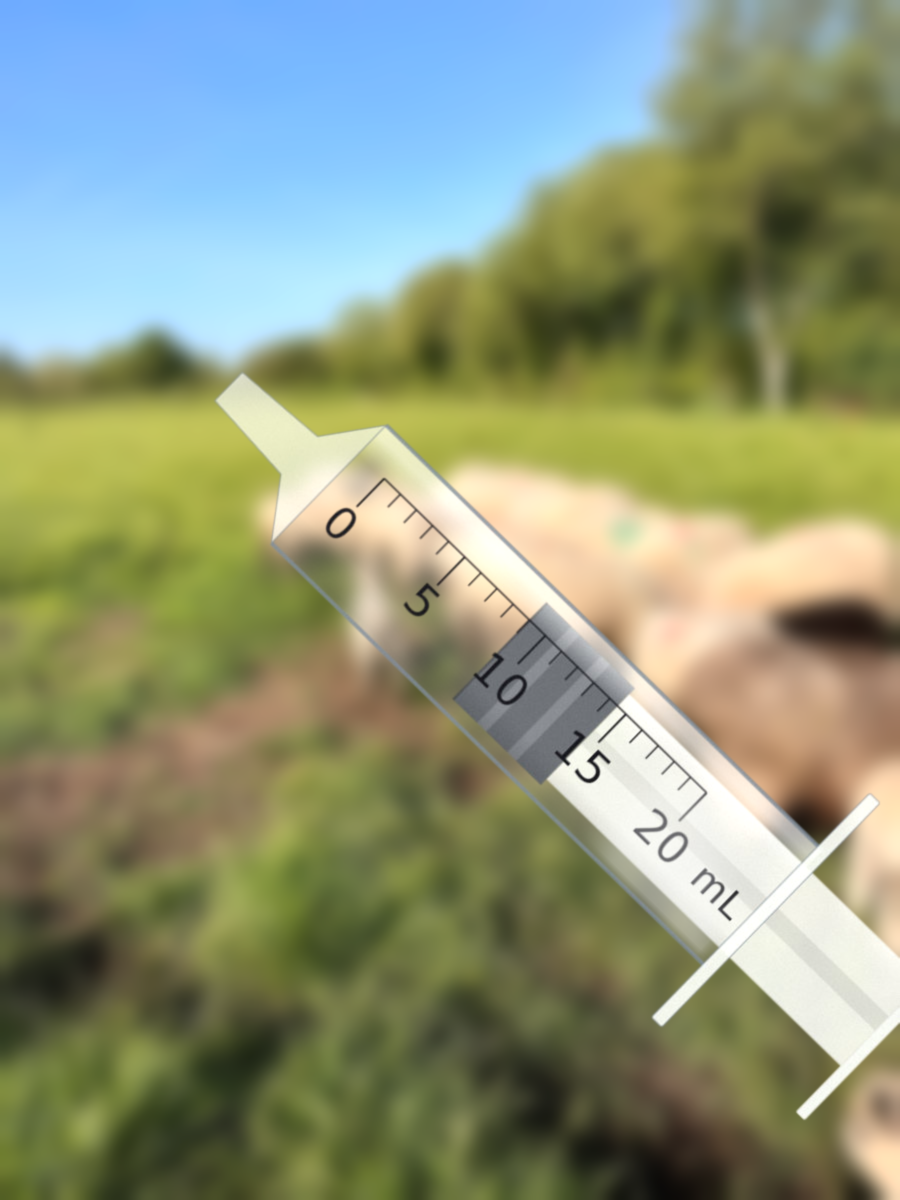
9 mL
